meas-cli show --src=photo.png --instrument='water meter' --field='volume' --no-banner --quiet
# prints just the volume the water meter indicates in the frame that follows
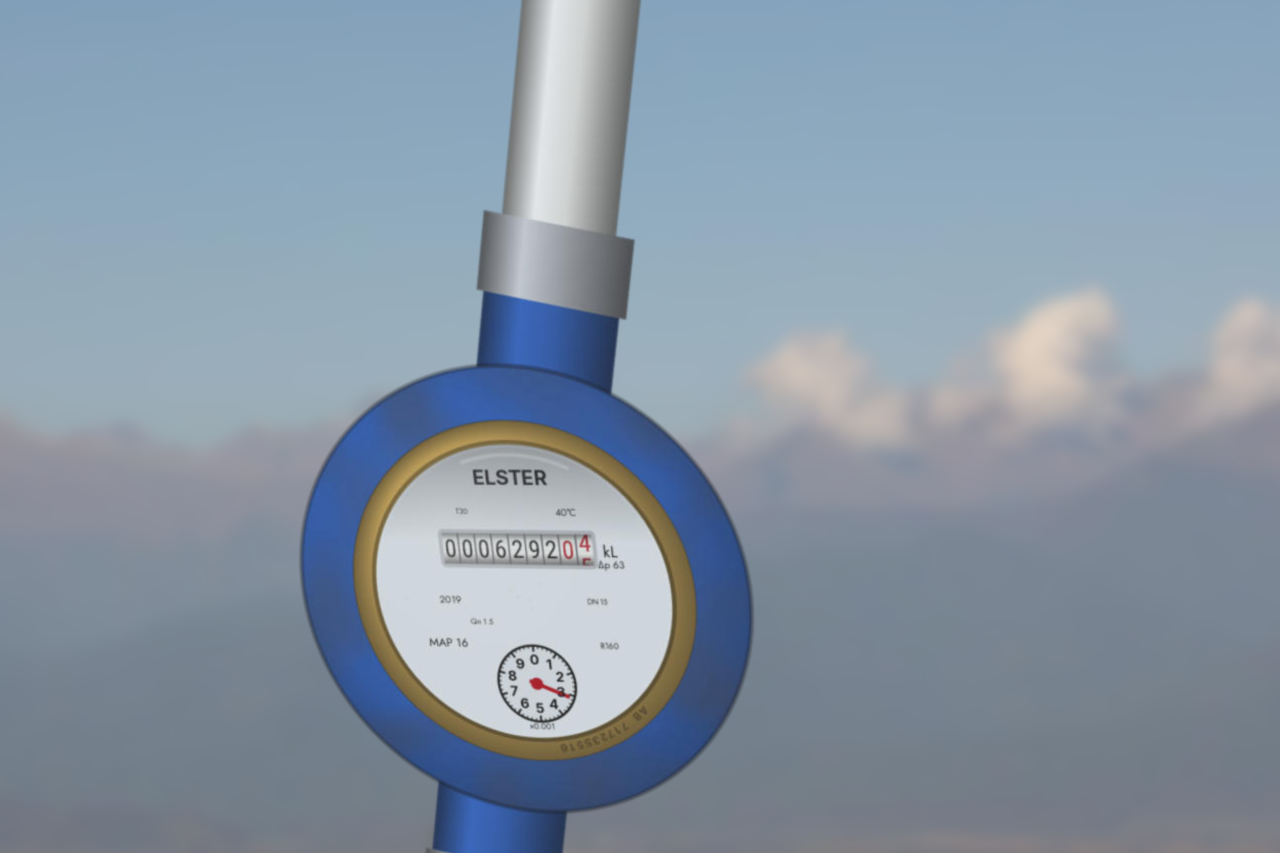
6292.043 kL
